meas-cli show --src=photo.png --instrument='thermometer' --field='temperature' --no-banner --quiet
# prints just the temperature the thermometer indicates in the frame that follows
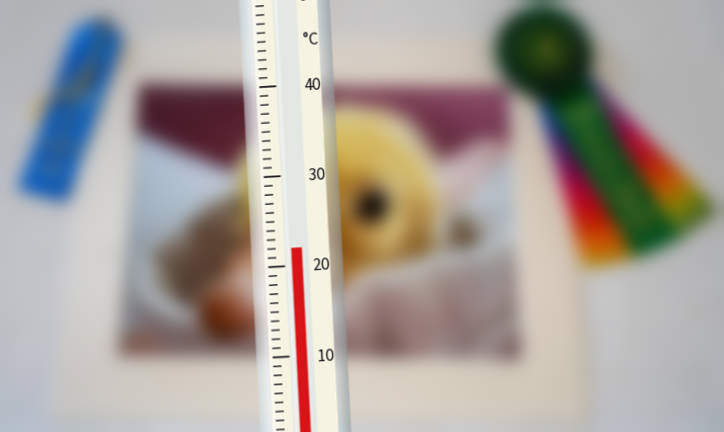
22 °C
